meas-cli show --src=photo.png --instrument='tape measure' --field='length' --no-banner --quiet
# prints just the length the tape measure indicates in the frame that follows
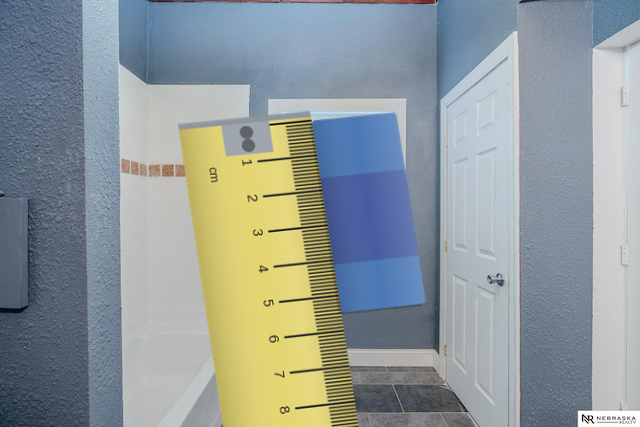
5.5 cm
